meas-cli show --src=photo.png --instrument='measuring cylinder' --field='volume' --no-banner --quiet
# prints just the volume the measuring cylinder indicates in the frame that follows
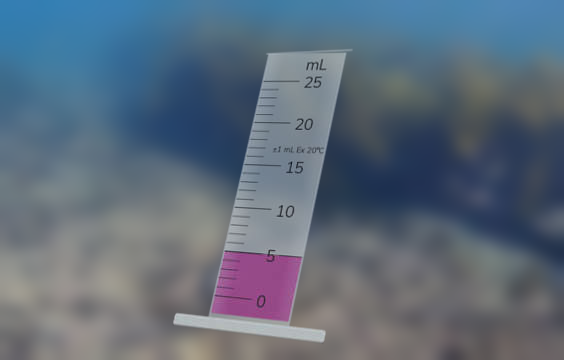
5 mL
